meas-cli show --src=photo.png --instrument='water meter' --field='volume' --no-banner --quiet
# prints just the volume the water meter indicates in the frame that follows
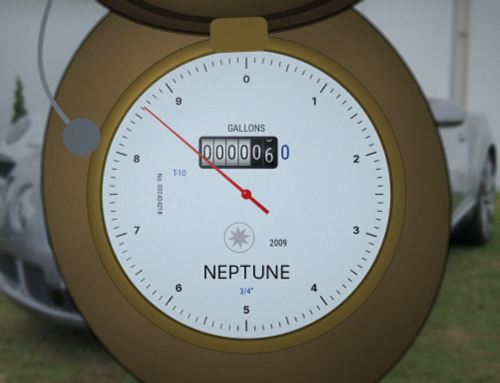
58.6 gal
